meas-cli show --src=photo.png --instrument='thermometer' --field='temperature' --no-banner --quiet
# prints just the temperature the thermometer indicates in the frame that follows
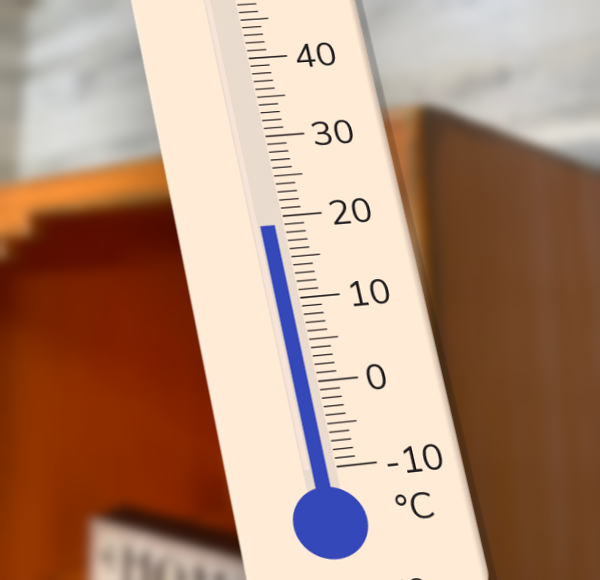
19 °C
